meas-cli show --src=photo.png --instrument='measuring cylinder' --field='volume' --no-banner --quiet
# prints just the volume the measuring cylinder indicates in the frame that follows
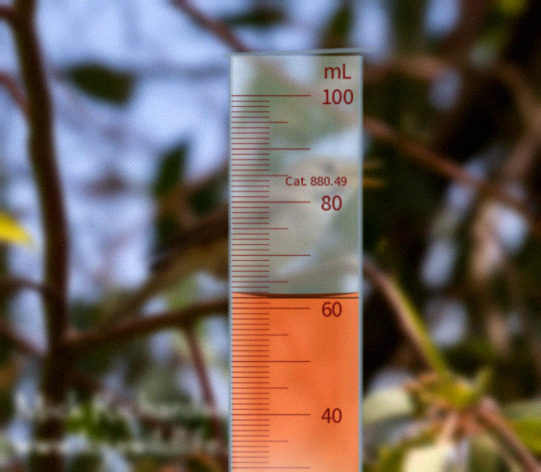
62 mL
